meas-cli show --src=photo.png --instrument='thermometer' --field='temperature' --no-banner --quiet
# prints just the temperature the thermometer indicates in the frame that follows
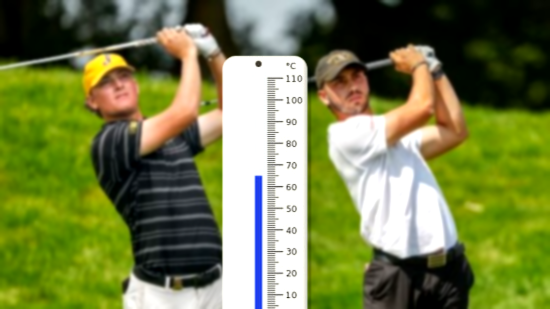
65 °C
